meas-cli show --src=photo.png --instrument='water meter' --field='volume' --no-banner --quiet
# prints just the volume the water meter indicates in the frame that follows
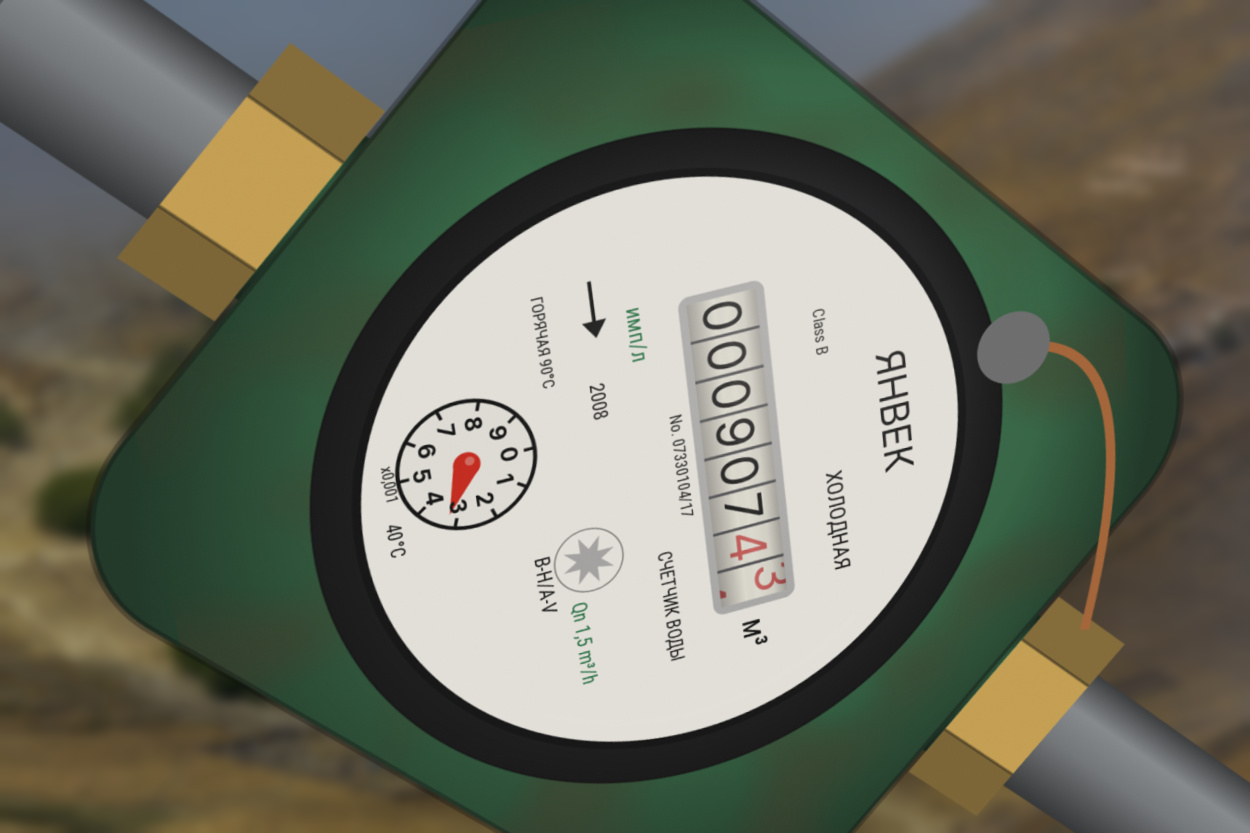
907.433 m³
